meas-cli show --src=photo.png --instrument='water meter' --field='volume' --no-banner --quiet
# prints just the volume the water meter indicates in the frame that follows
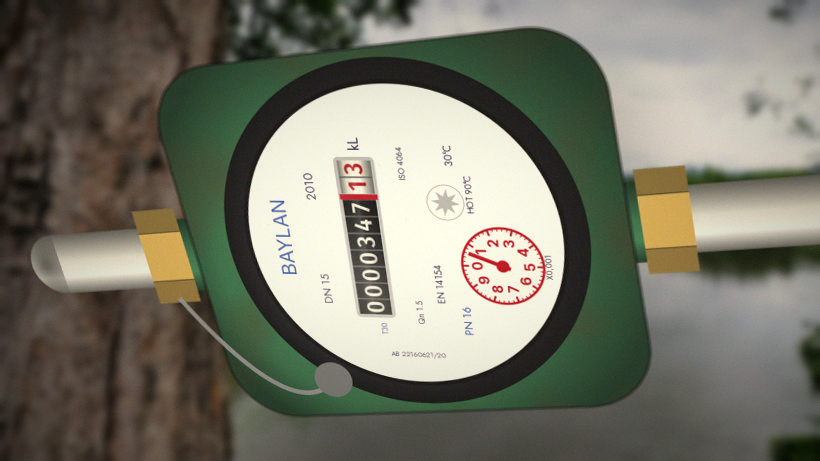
347.130 kL
